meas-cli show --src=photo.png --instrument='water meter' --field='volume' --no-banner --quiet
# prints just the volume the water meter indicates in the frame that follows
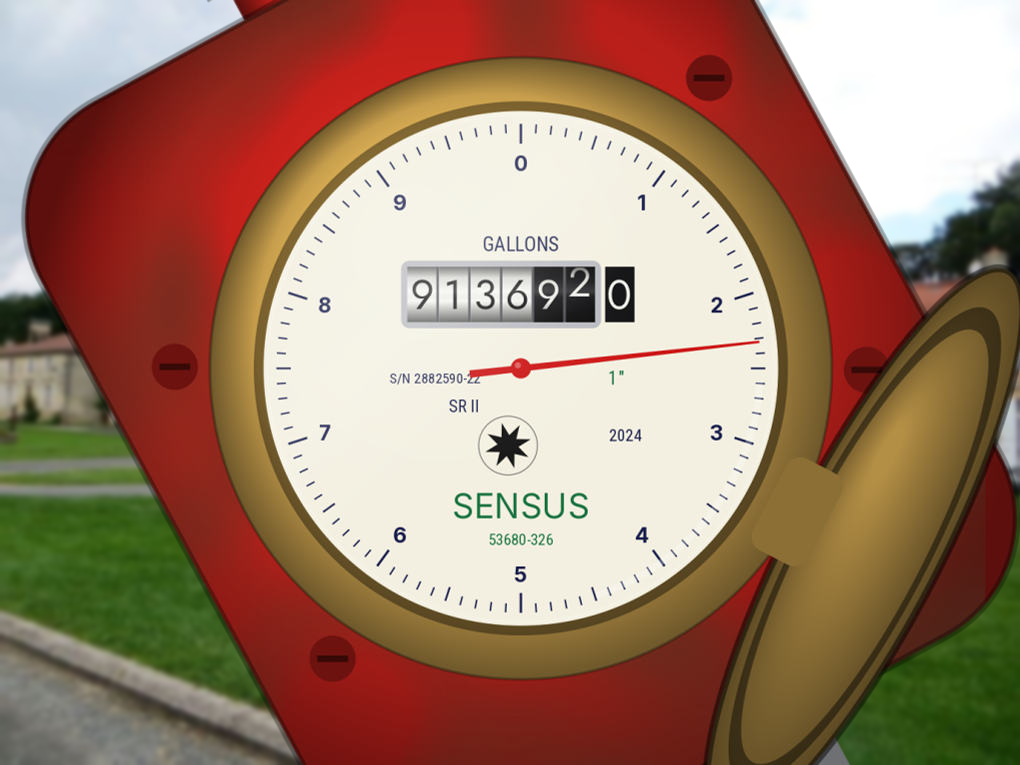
9136922.3 gal
